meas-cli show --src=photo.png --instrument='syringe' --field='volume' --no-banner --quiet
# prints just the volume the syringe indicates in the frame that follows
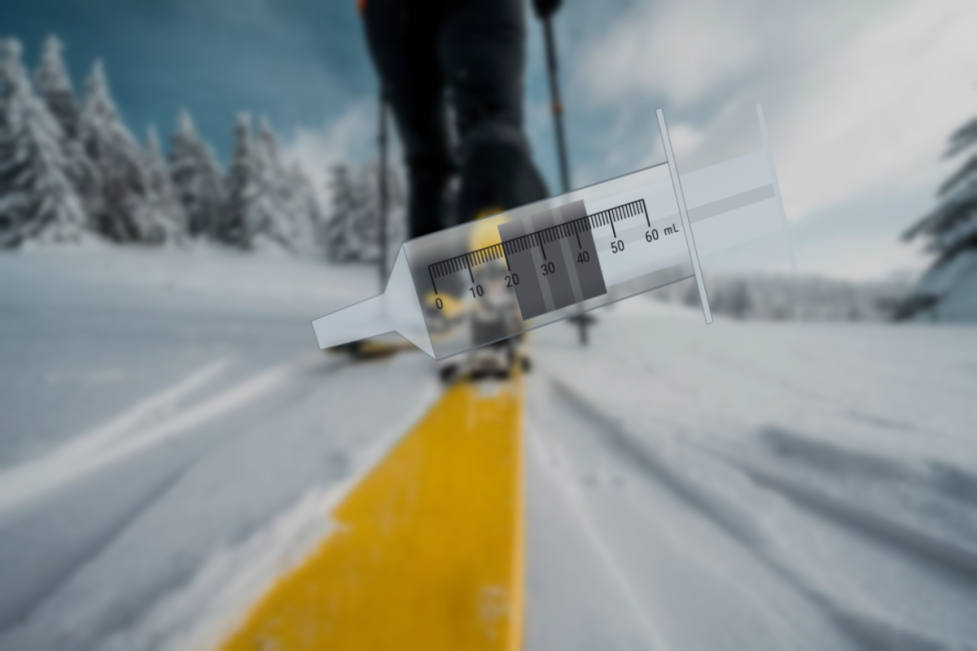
20 mL
